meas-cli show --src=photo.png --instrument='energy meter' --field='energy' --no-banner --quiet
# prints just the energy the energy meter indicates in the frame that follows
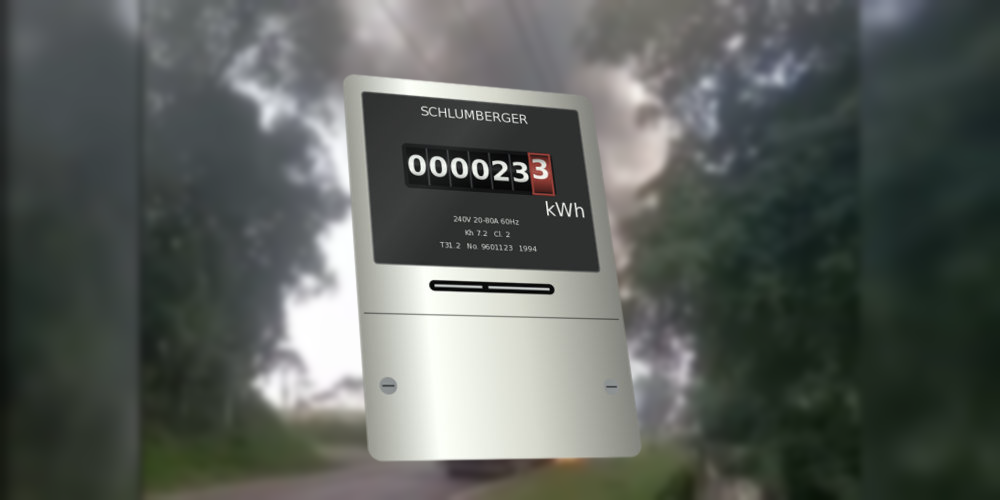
23.3 kWh
